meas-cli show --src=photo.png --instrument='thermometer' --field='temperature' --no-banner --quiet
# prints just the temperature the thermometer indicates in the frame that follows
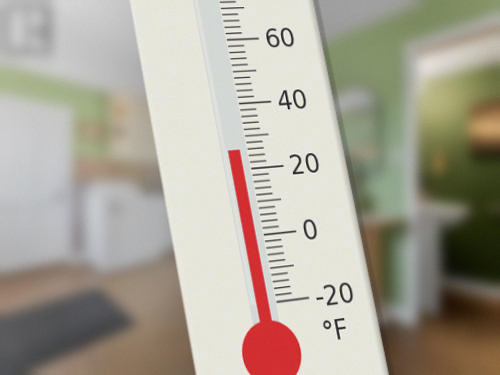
26 °F
